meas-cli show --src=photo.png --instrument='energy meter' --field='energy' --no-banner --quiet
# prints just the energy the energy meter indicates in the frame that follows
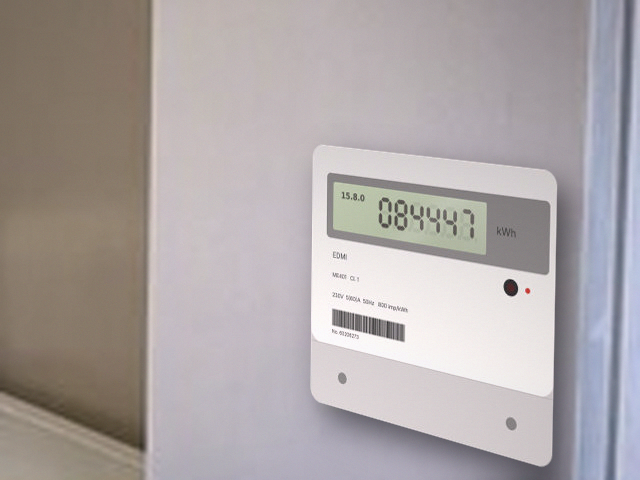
84447 kWh
